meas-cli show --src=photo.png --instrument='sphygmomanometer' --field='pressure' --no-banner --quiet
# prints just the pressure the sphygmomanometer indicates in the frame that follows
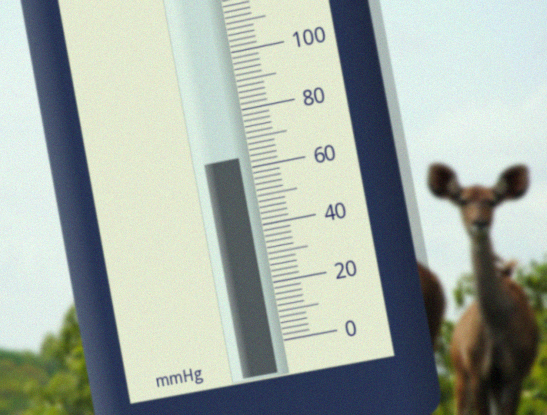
64 mmHg
